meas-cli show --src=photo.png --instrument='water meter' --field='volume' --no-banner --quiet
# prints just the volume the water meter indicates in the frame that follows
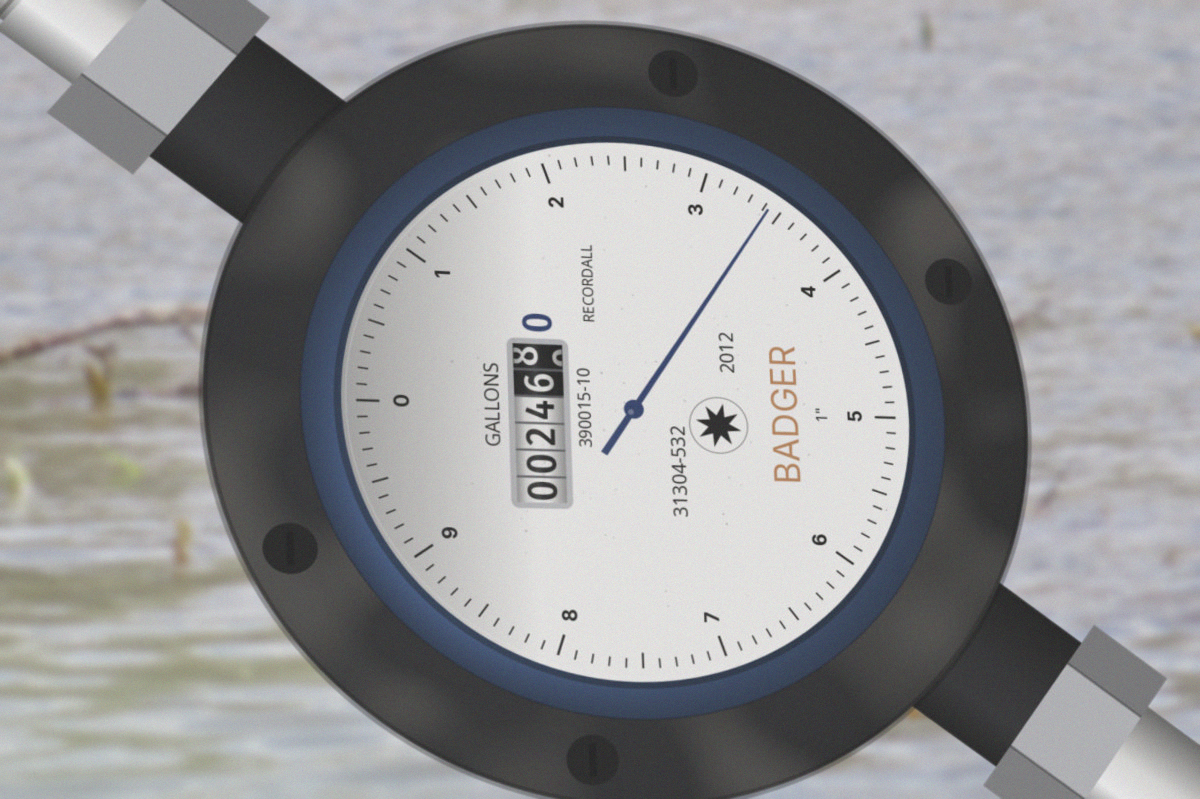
24683.4 gal
